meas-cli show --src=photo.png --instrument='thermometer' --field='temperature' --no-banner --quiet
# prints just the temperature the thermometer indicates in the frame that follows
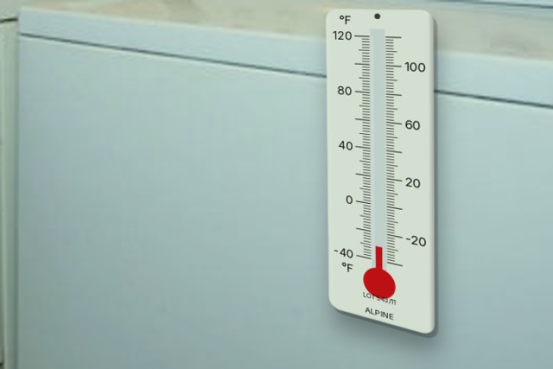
-30 °F
